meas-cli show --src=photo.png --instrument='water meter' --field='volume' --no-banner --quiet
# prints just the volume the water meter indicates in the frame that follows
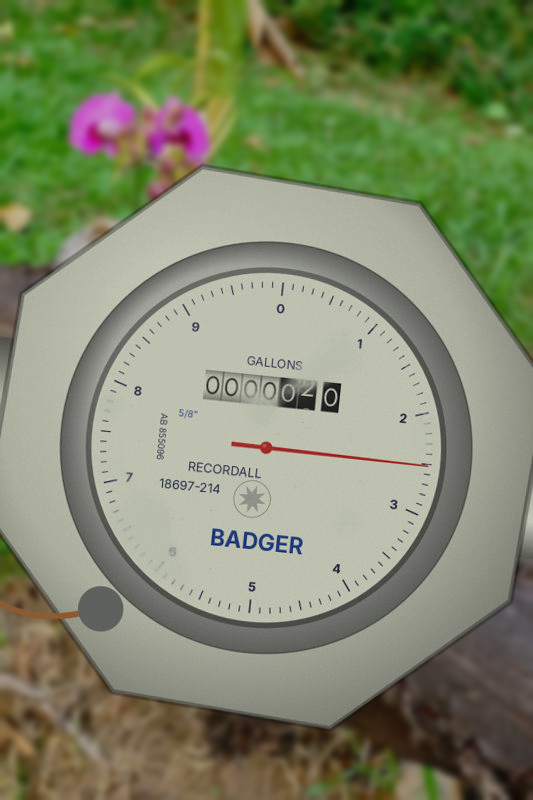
22.5 gal
